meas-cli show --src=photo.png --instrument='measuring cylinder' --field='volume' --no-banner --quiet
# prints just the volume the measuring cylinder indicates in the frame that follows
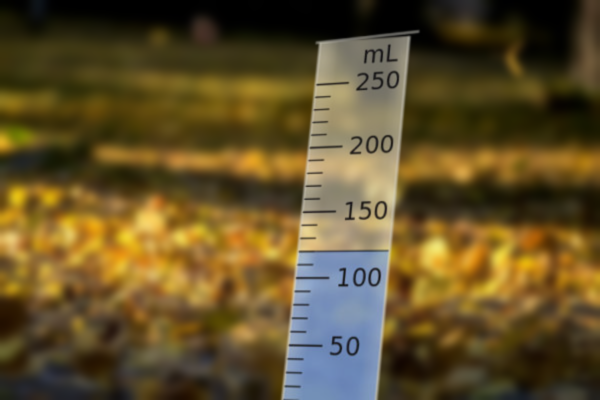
120 mL
